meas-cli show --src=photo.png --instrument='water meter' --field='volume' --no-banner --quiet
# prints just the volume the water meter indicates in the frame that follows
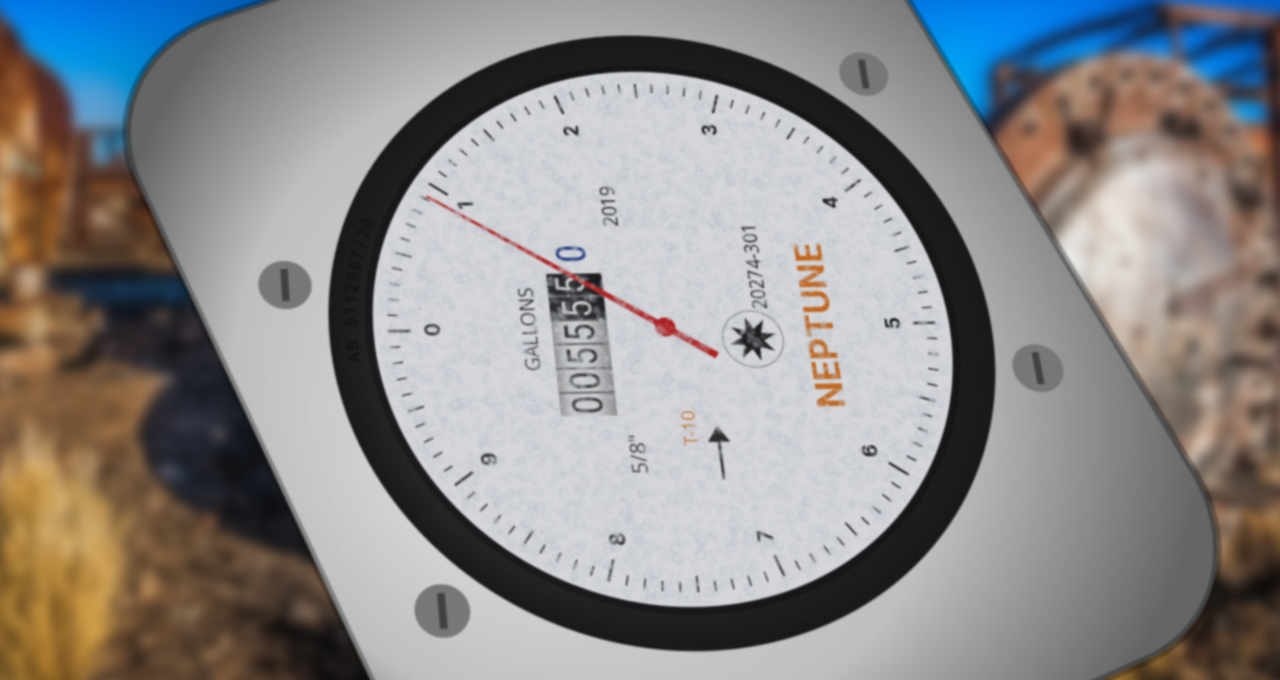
55550.9 gal
